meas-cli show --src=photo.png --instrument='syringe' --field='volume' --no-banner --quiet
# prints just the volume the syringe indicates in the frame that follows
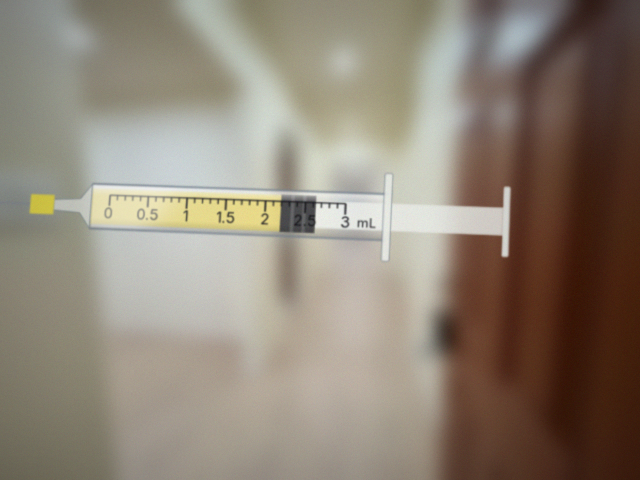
2.2 mL
